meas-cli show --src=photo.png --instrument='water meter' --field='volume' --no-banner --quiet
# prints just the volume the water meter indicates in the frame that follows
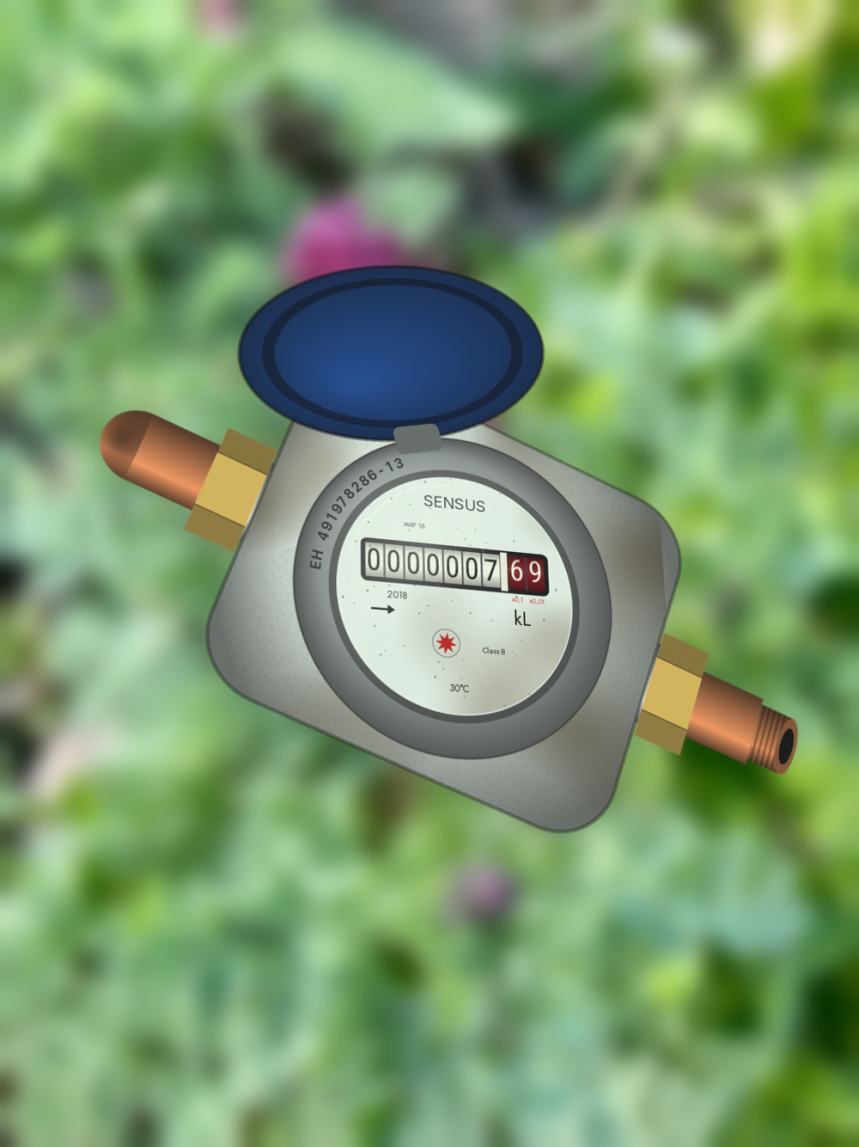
7.69 kL
